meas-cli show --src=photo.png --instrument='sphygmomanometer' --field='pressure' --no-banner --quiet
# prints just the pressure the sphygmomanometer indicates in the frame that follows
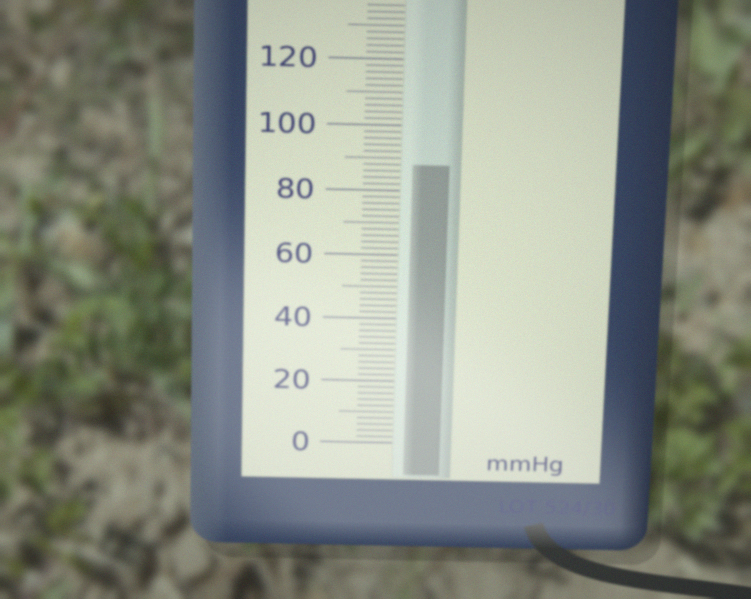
88 mmHg
